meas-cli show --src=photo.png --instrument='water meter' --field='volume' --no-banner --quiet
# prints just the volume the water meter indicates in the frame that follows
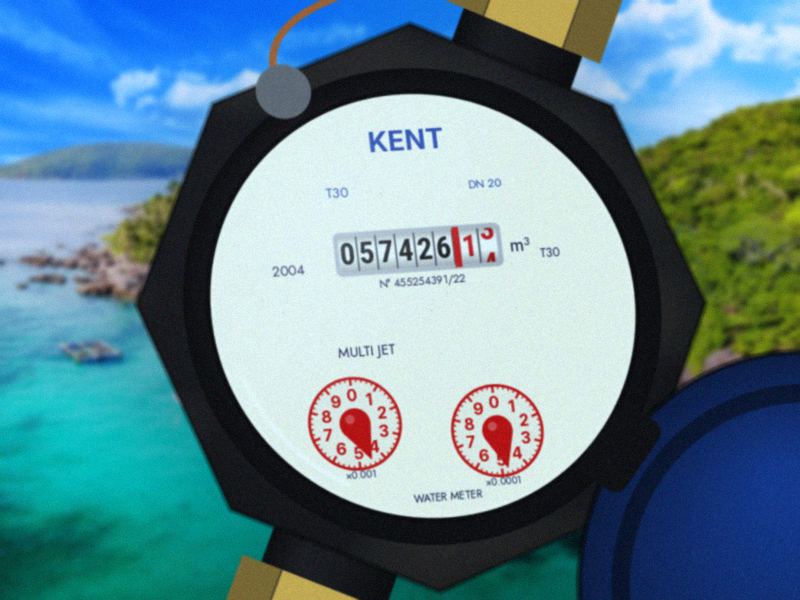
57426.1344 m³
